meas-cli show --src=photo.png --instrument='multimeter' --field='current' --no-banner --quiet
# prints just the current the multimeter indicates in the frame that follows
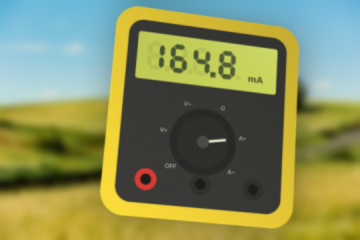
164.8 mA
